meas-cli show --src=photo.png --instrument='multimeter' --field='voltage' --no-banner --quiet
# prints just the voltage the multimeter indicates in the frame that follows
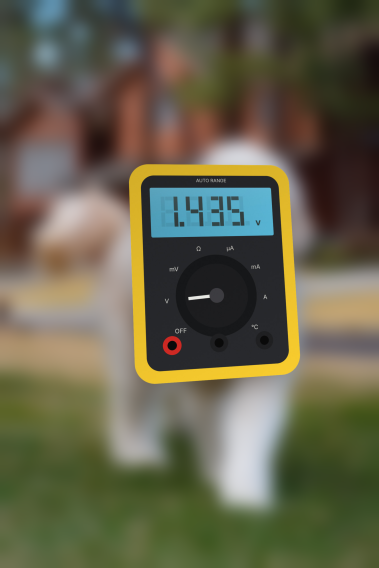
1.435 V
